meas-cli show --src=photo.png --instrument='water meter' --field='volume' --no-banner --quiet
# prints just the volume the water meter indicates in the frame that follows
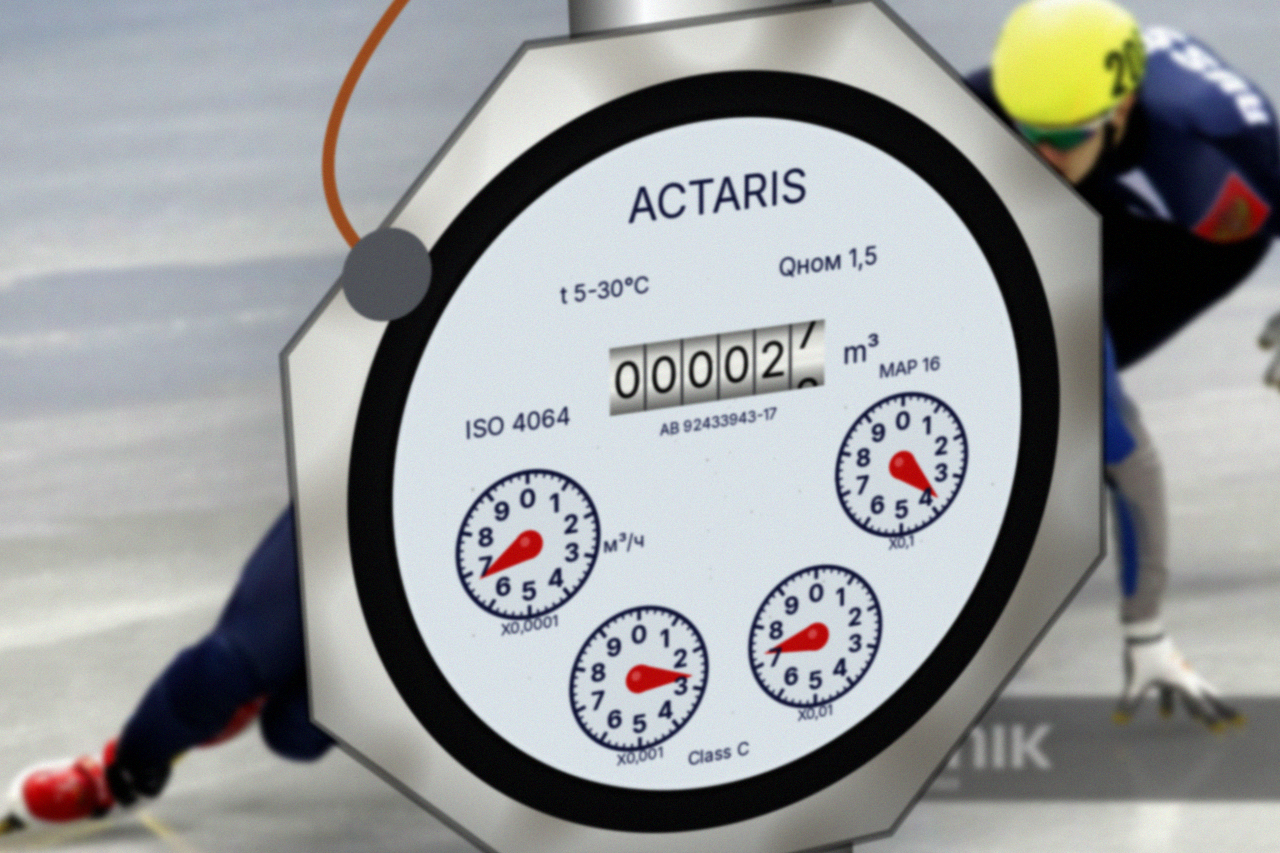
27.3726 m³
